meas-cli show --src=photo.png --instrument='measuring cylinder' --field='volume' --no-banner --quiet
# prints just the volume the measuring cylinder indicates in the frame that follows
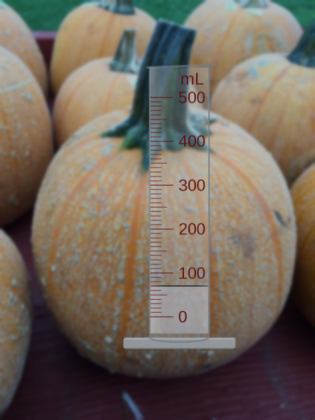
70 mL
